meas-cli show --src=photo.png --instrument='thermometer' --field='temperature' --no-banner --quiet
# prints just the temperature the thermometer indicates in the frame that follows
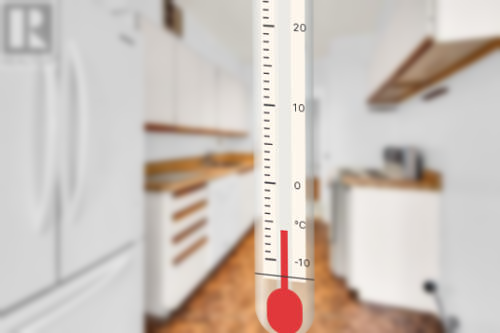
-6 °C
